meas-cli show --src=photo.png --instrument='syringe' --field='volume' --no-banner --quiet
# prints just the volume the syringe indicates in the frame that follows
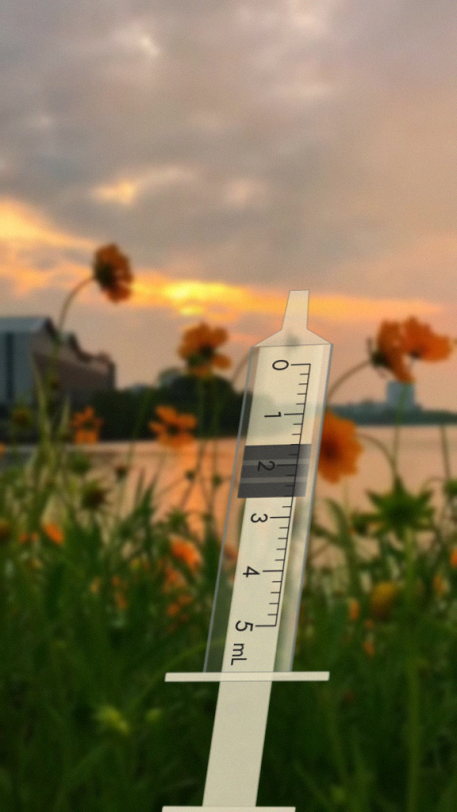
1.6 mL
